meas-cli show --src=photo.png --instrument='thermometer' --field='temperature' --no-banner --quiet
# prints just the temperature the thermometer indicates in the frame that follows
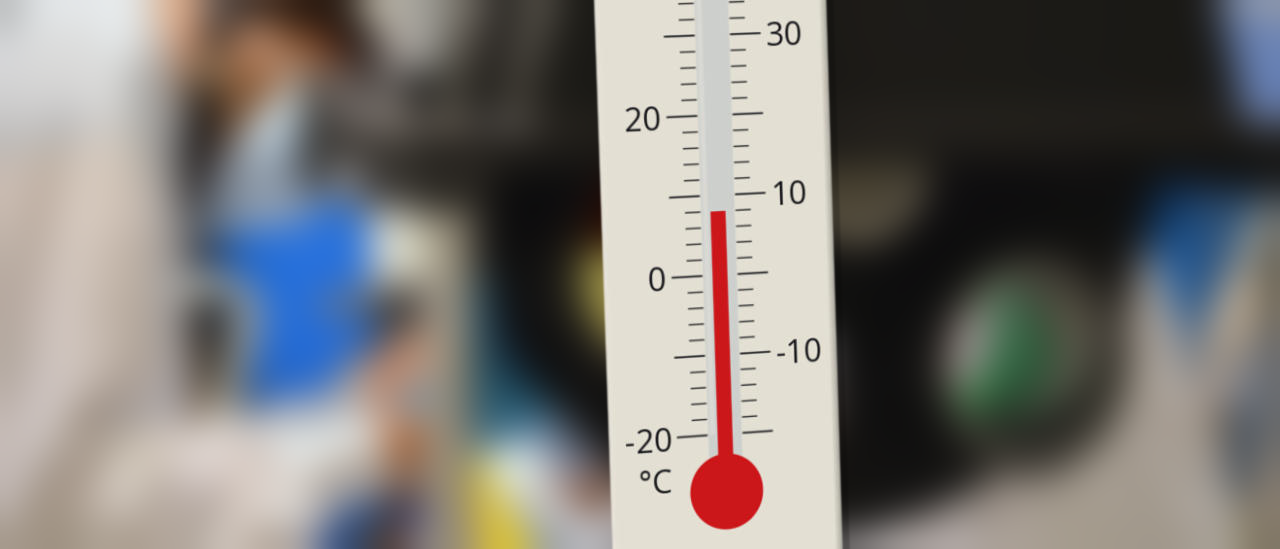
8 °C
